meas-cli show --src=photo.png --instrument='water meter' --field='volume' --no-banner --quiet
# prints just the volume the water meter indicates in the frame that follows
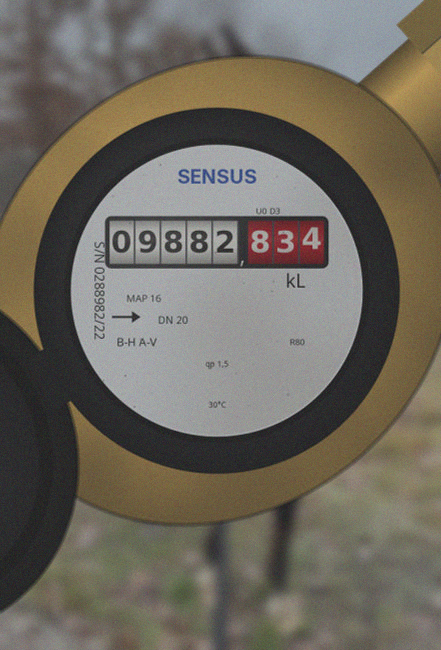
9882.834 kL
